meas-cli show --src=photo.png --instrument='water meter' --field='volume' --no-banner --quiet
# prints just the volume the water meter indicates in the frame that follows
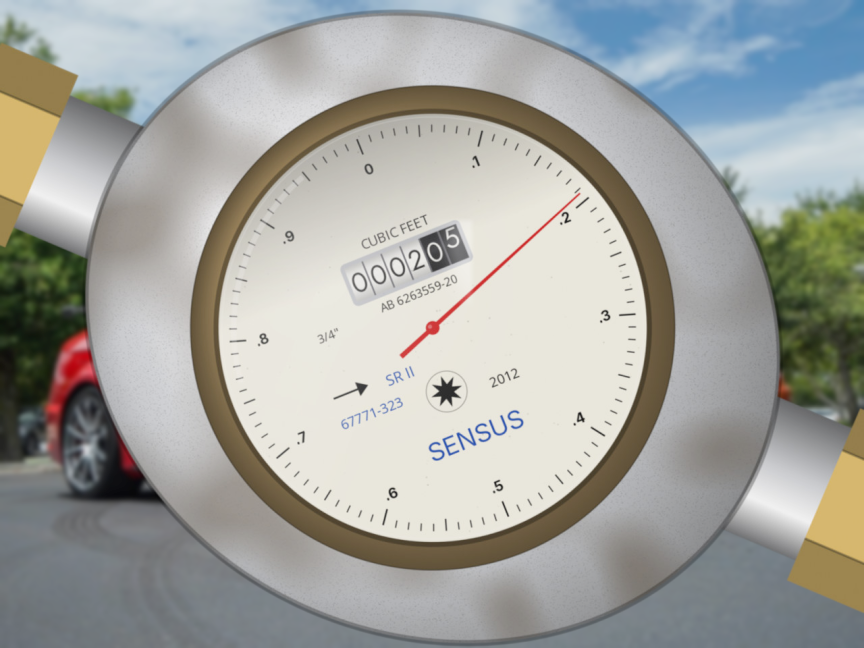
205.19 ft³
